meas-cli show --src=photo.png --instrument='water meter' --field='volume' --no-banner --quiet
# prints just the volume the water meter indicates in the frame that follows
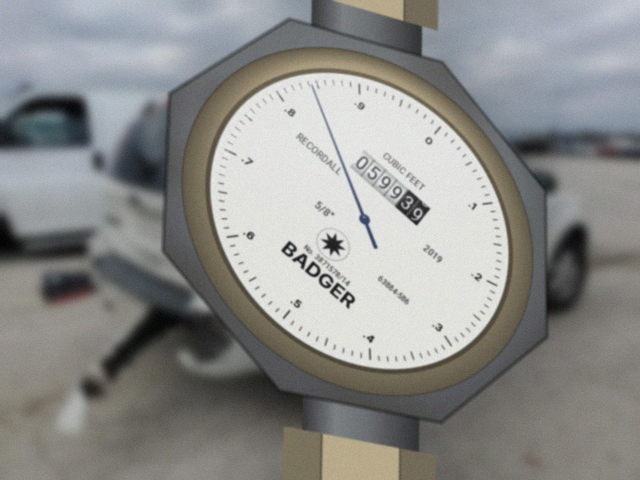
59938.84 ft³
